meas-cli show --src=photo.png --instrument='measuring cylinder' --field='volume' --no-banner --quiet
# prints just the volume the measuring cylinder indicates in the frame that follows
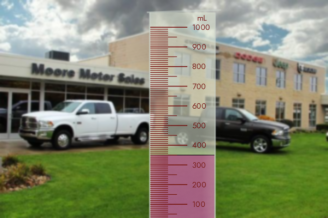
350 mL
